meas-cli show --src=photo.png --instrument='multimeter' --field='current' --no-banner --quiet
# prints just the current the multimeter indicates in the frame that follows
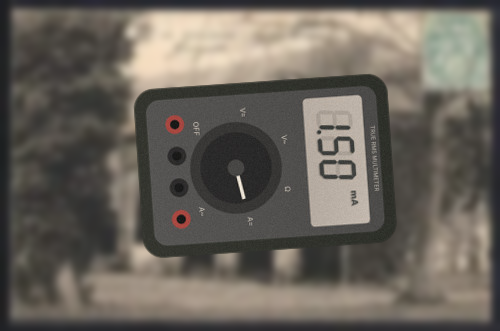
1.50 mA
